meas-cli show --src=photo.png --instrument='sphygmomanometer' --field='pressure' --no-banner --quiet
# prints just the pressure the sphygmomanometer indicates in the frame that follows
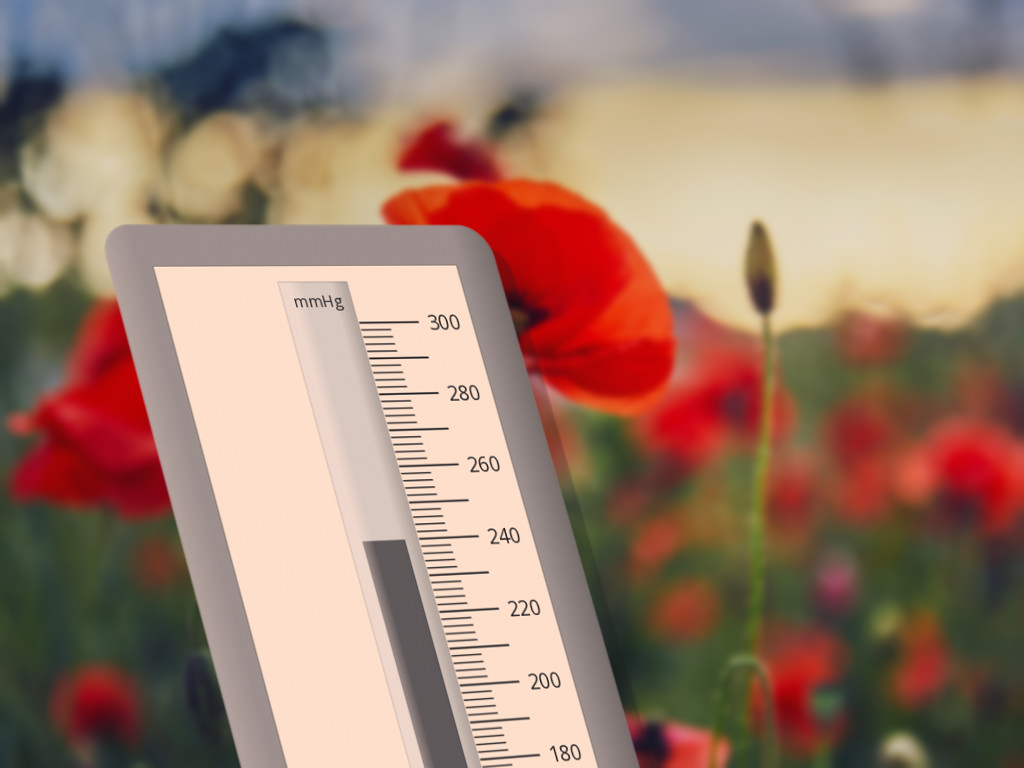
240 mmHg
